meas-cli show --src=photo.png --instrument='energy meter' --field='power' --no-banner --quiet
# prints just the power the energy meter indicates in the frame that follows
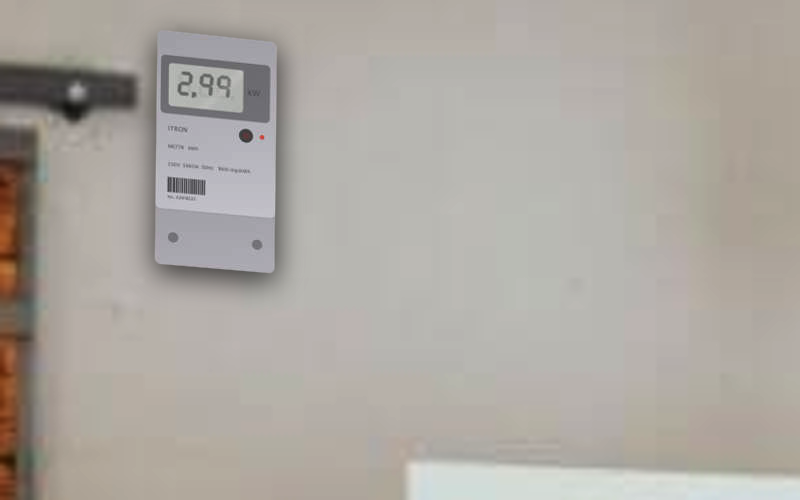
2.99 kW
